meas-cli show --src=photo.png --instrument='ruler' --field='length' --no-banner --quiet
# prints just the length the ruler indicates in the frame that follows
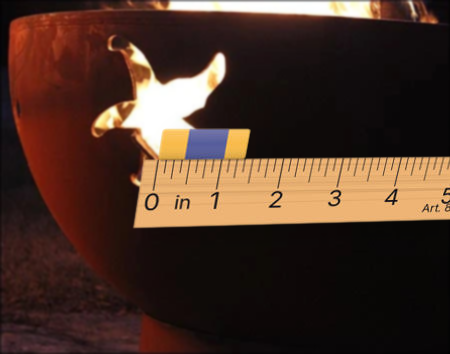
1.375 in
